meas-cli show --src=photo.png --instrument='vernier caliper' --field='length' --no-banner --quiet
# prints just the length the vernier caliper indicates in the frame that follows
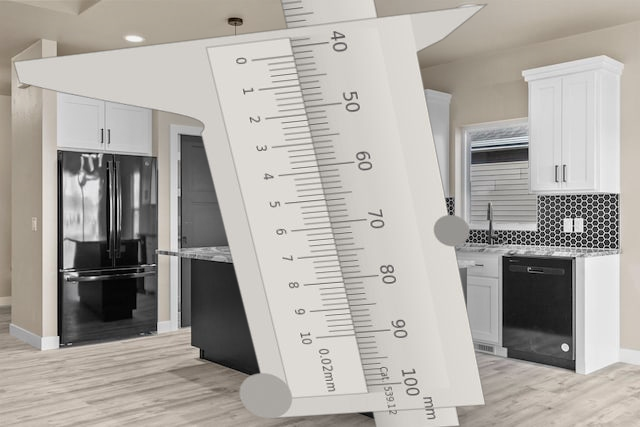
41.4 mm
